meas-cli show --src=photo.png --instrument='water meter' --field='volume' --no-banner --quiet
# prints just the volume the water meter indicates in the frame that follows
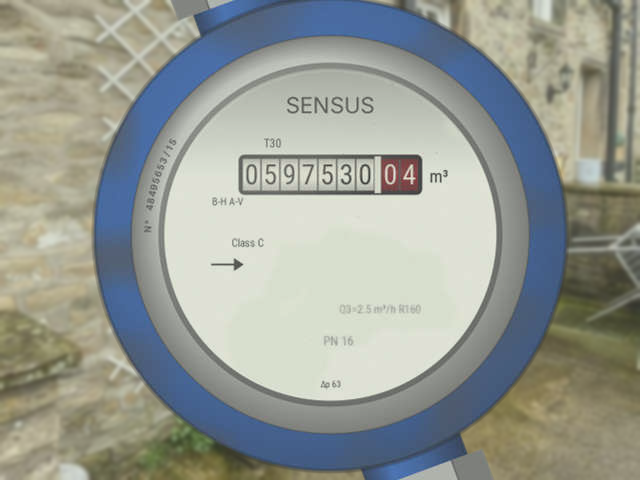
597530.04 m³
